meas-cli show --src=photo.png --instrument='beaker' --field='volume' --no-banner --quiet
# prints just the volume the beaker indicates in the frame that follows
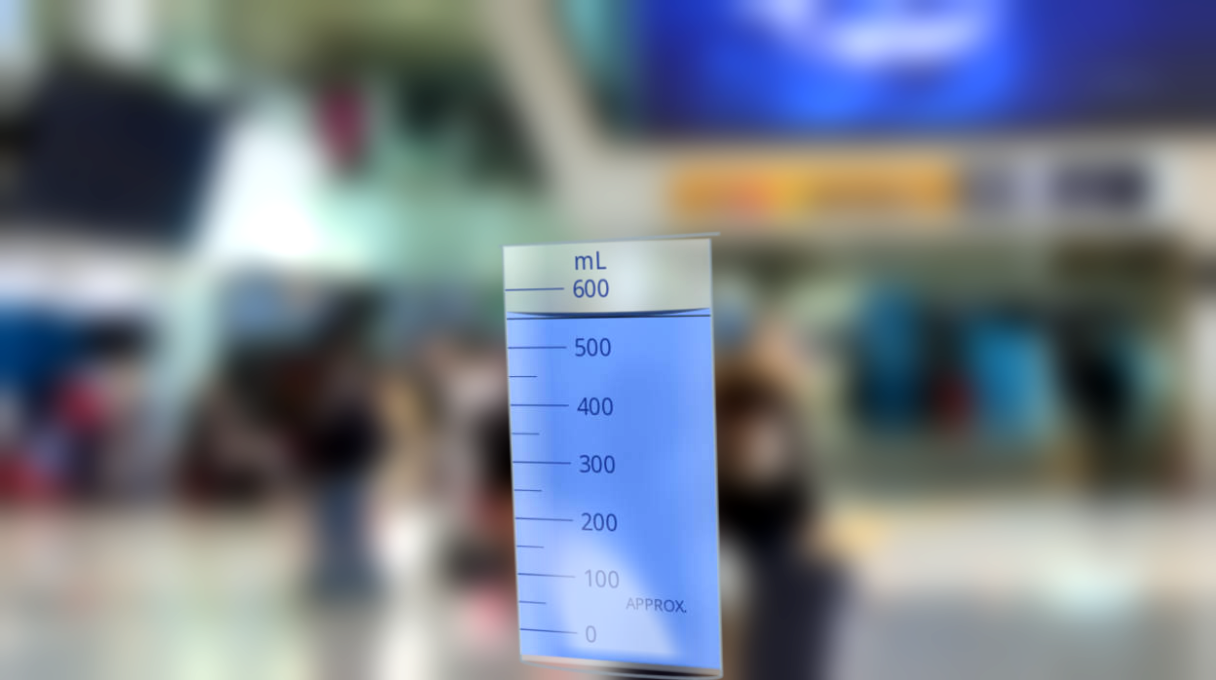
550 mL
